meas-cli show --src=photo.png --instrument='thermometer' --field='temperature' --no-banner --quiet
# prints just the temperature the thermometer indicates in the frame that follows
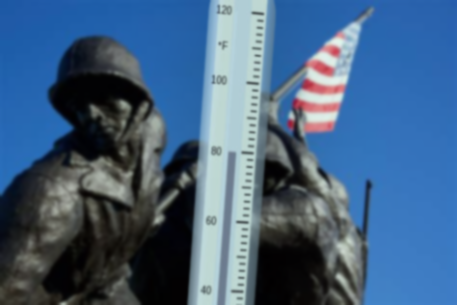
80 °F
